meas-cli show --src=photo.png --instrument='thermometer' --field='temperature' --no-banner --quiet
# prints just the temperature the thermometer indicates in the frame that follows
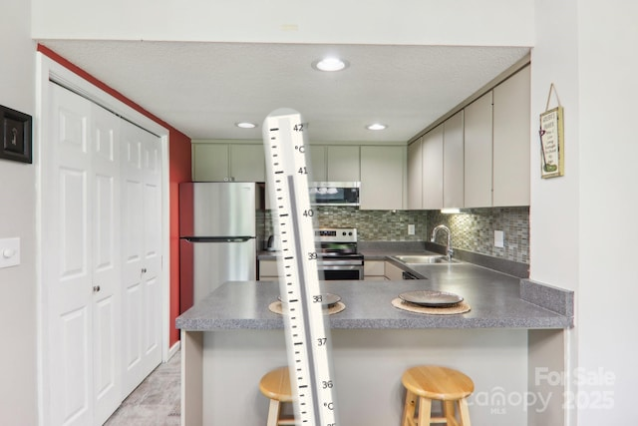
40.9 °C
